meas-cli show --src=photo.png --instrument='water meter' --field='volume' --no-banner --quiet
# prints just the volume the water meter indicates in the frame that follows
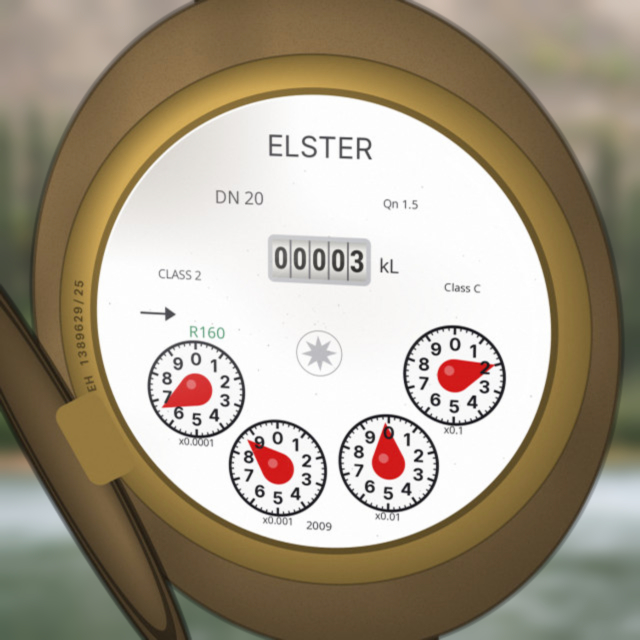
3.1986 kL
